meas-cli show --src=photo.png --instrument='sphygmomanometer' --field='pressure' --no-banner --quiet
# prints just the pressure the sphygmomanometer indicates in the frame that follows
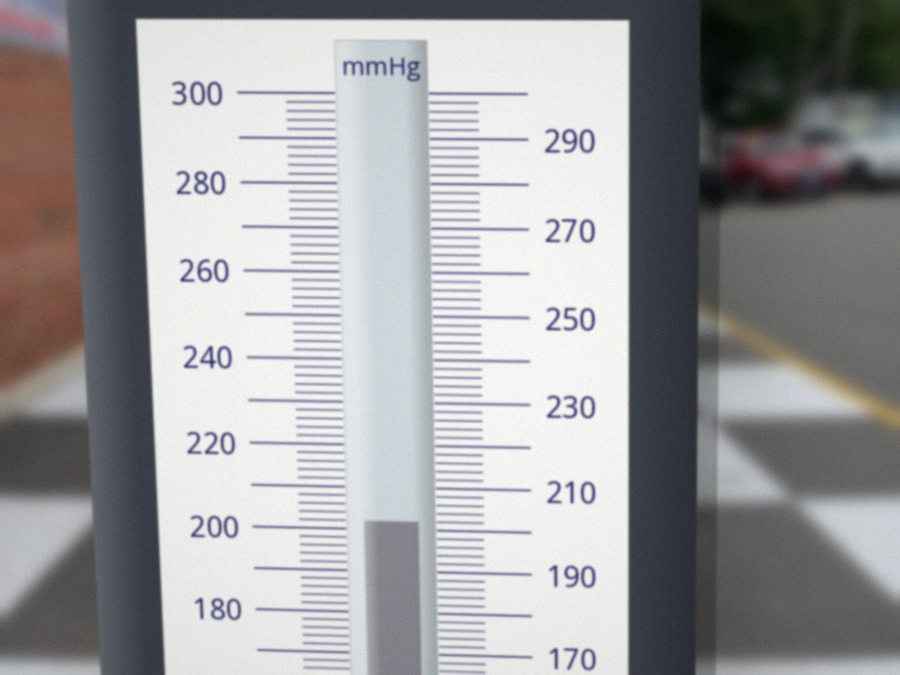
202 mmHg
